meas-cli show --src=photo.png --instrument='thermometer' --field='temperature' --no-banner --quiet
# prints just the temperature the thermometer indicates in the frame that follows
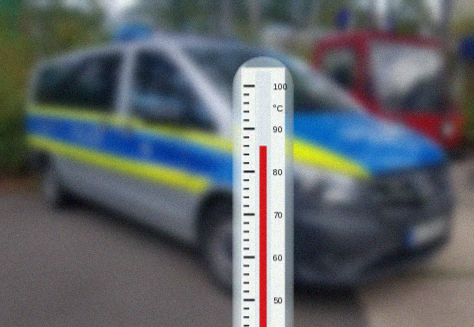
86 °C
